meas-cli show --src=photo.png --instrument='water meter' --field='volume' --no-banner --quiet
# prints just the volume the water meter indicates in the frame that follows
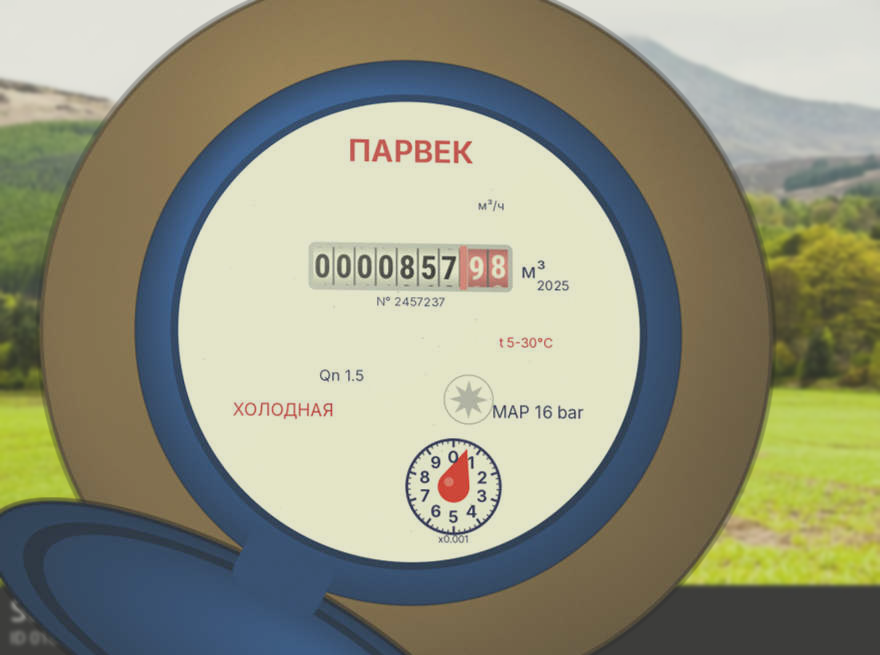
857.980 m³
